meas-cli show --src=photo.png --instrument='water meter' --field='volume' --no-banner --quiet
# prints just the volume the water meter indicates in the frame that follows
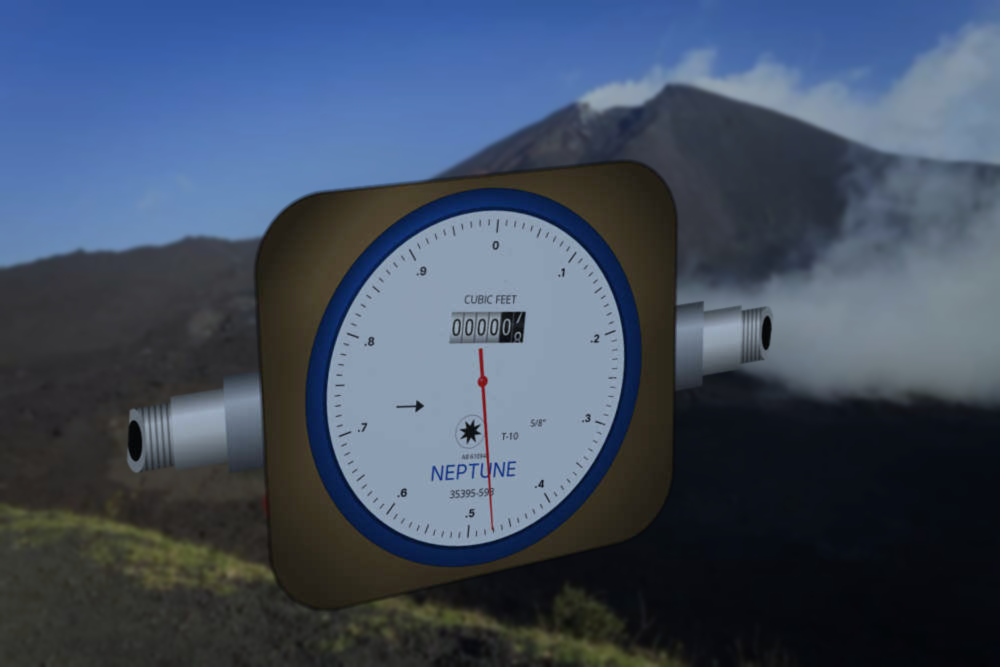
7.47 ft³
